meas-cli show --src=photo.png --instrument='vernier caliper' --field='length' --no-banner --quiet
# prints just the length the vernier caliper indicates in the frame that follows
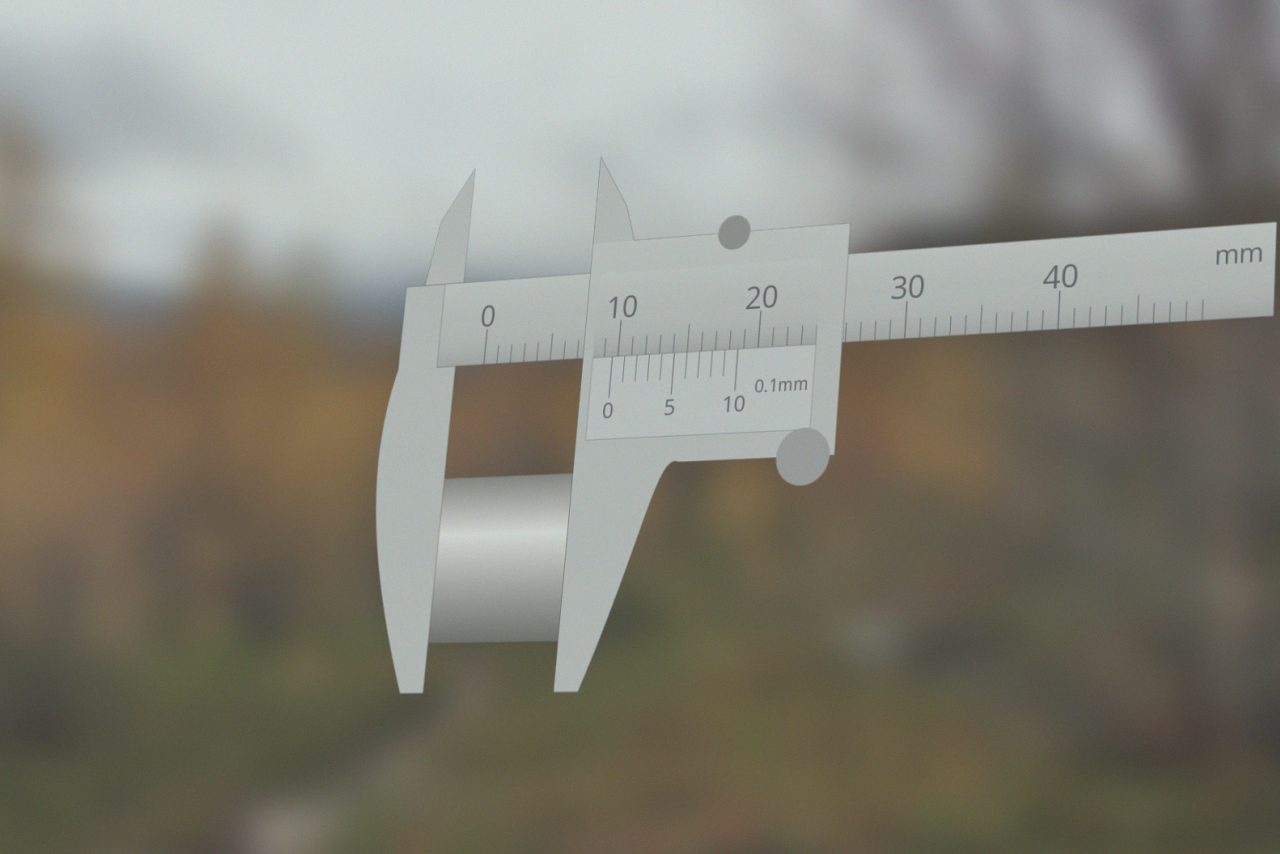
9.6 mm
